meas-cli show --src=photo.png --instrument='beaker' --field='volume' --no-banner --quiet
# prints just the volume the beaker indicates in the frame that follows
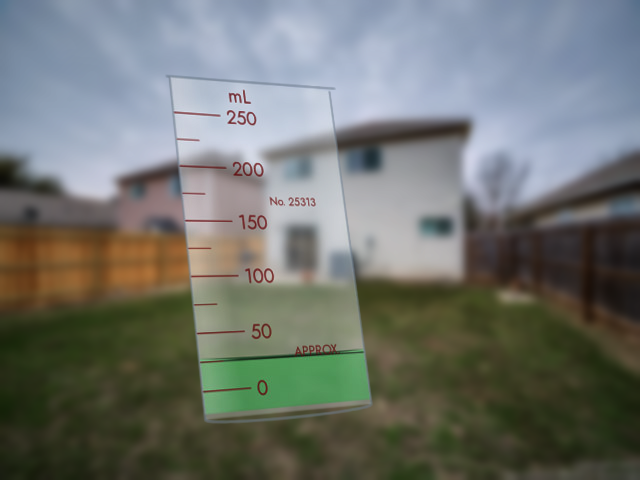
25 mL
